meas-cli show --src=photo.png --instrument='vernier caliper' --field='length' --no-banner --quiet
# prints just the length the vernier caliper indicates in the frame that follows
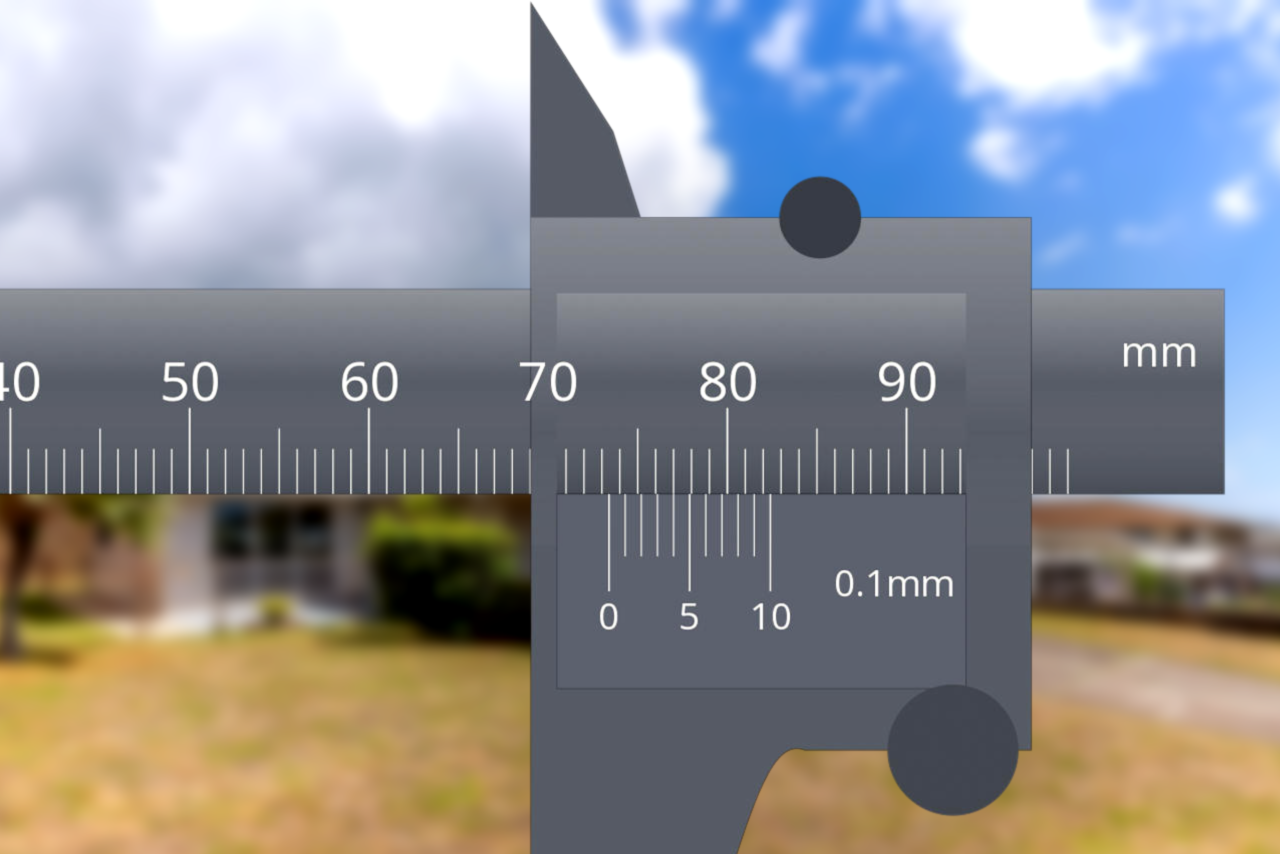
73.4 mm
